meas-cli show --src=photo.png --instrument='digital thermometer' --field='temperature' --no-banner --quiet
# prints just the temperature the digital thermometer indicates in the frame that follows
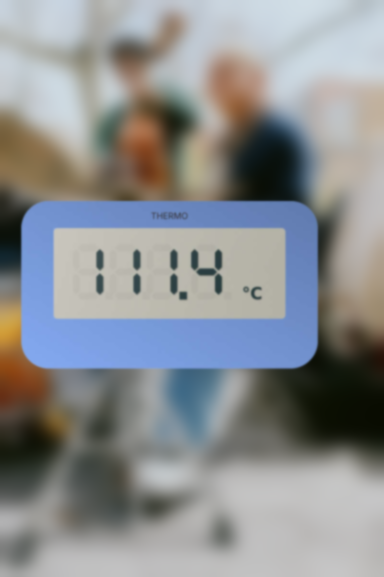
111.4 °C
